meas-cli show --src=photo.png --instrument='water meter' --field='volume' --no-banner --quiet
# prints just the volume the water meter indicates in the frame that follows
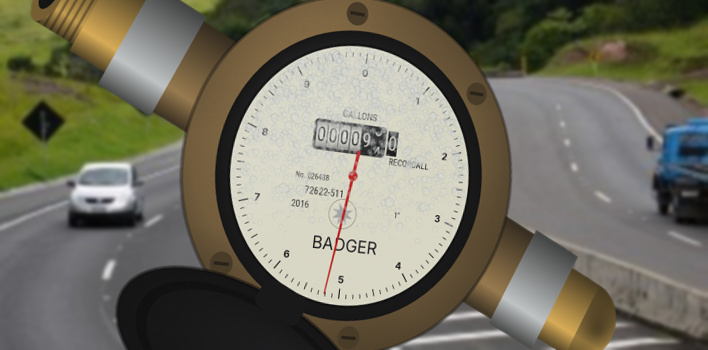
935.2 gal
